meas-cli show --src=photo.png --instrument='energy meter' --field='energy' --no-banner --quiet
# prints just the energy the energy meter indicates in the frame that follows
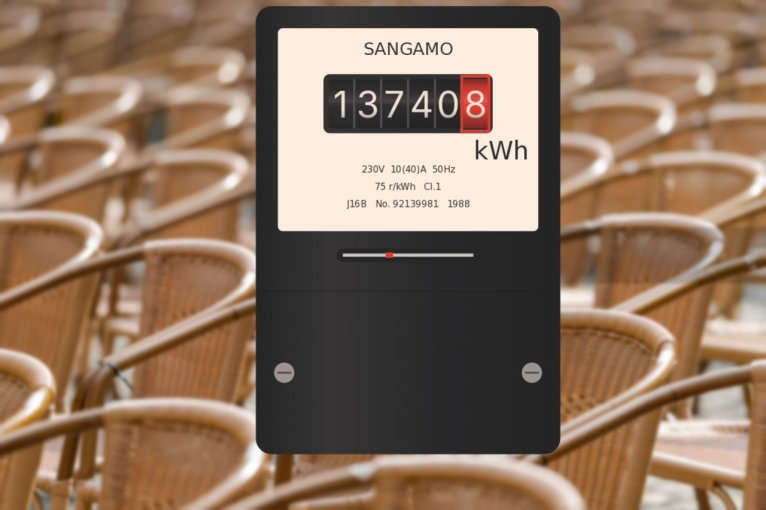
13740.8 kWh
